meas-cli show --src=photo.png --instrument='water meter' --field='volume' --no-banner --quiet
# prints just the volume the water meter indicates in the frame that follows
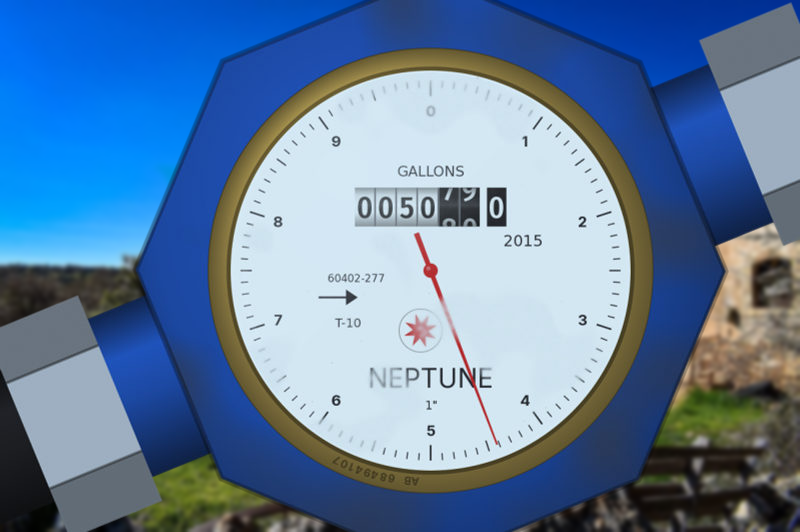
50794.4 gal
